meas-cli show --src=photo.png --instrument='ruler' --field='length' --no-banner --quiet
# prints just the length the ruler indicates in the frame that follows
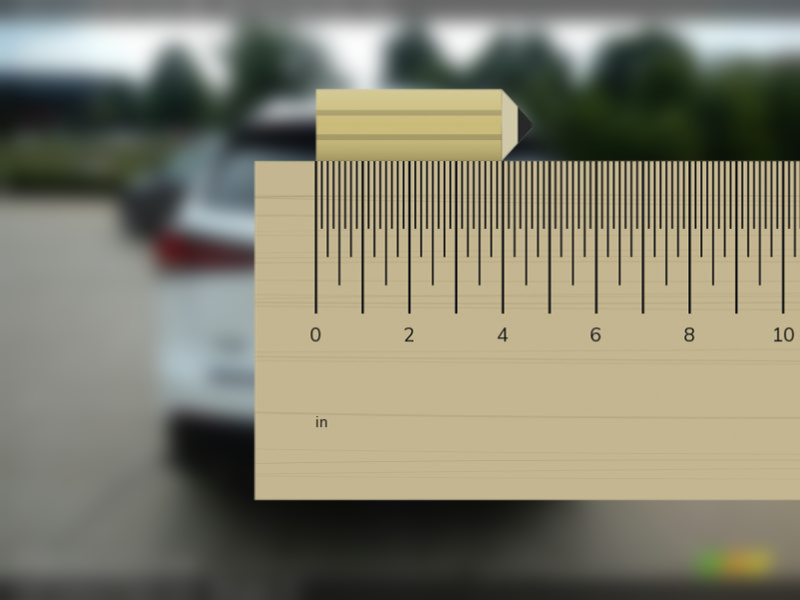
4.625 in
